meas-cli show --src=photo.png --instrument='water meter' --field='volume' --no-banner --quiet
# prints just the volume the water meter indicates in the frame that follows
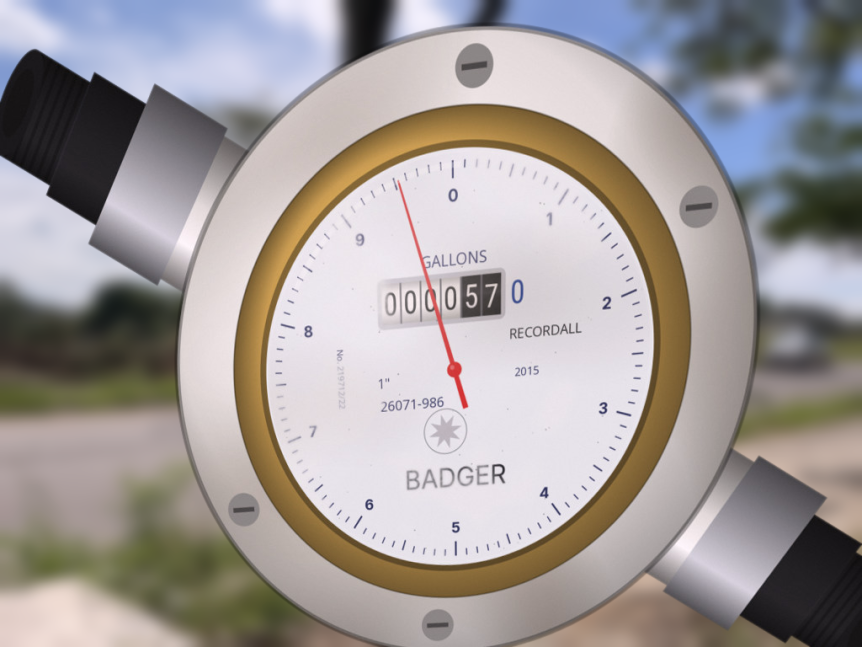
569.5 gal
